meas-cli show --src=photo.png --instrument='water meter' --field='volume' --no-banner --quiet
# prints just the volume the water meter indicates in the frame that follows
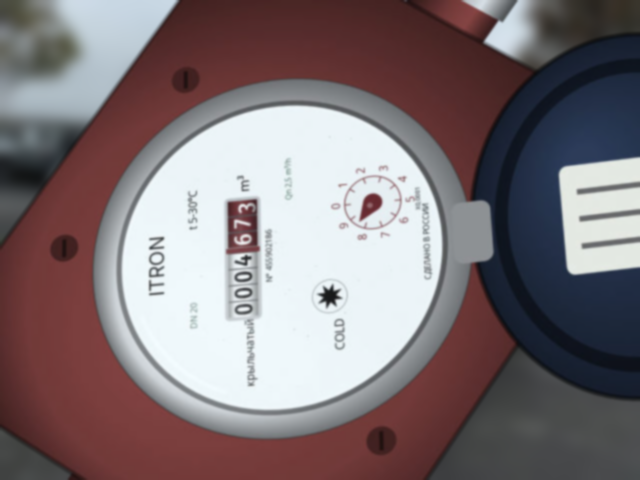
4.6728 m³
